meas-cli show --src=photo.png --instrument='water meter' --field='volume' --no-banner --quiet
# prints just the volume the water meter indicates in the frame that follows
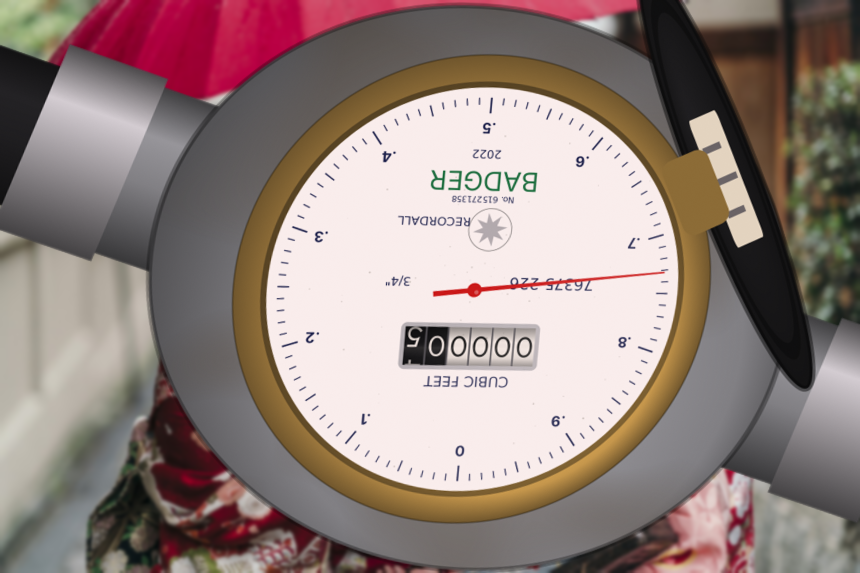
4.73 ft³
